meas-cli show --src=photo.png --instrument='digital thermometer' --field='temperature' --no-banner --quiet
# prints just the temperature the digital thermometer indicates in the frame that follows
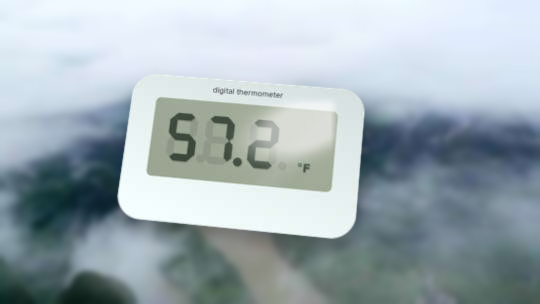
57.2 °F
